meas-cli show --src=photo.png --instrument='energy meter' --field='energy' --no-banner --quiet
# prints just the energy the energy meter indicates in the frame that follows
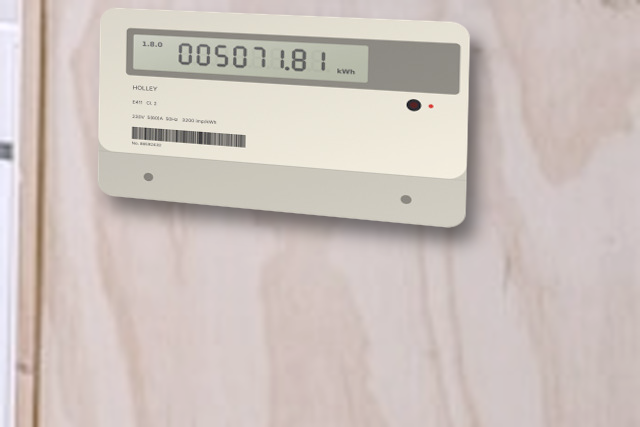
5071.81 kWh
